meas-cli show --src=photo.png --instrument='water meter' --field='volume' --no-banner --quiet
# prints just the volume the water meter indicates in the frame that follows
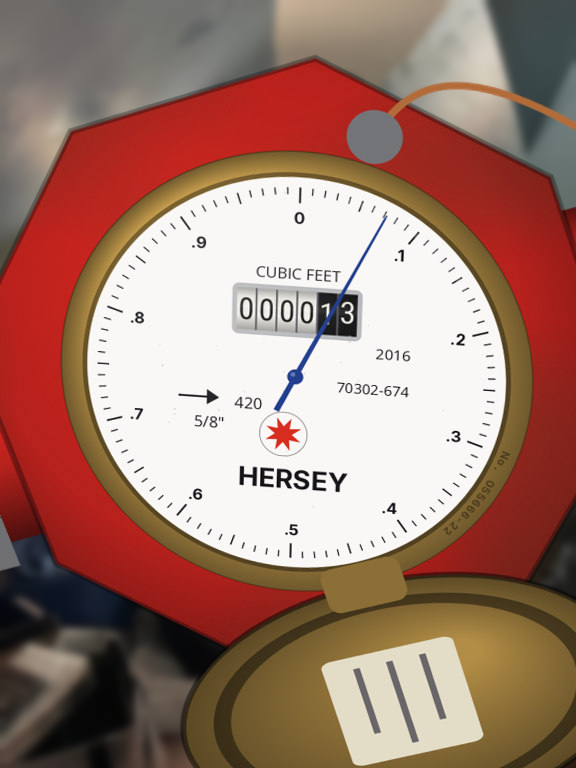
13.07 ft³
